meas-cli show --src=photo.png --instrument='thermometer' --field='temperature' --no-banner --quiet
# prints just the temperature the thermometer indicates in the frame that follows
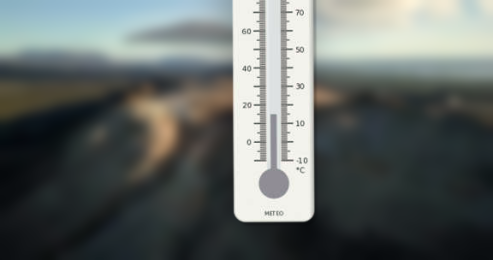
15 °C
